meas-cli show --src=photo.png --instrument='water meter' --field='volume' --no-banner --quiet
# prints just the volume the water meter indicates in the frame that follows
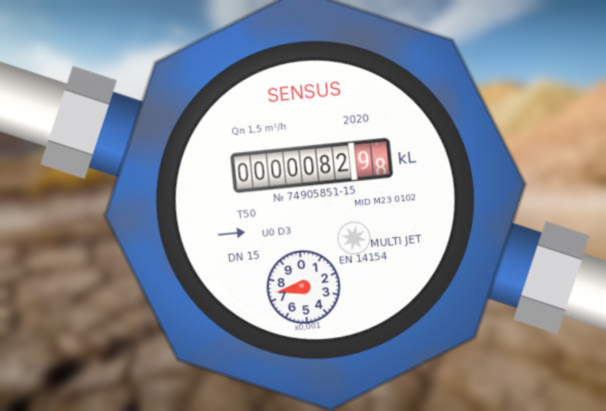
82.977 kL
